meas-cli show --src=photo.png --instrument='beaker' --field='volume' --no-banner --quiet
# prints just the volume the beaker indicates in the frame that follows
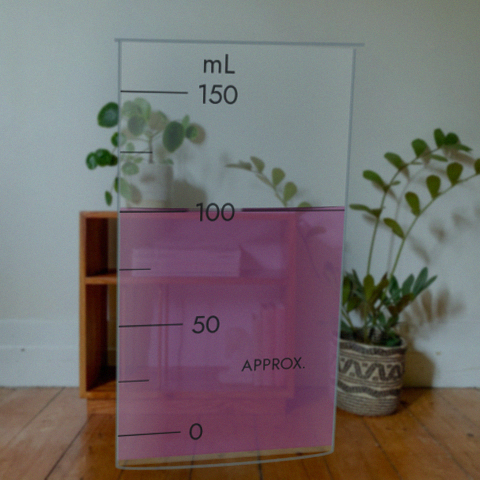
100 mL
